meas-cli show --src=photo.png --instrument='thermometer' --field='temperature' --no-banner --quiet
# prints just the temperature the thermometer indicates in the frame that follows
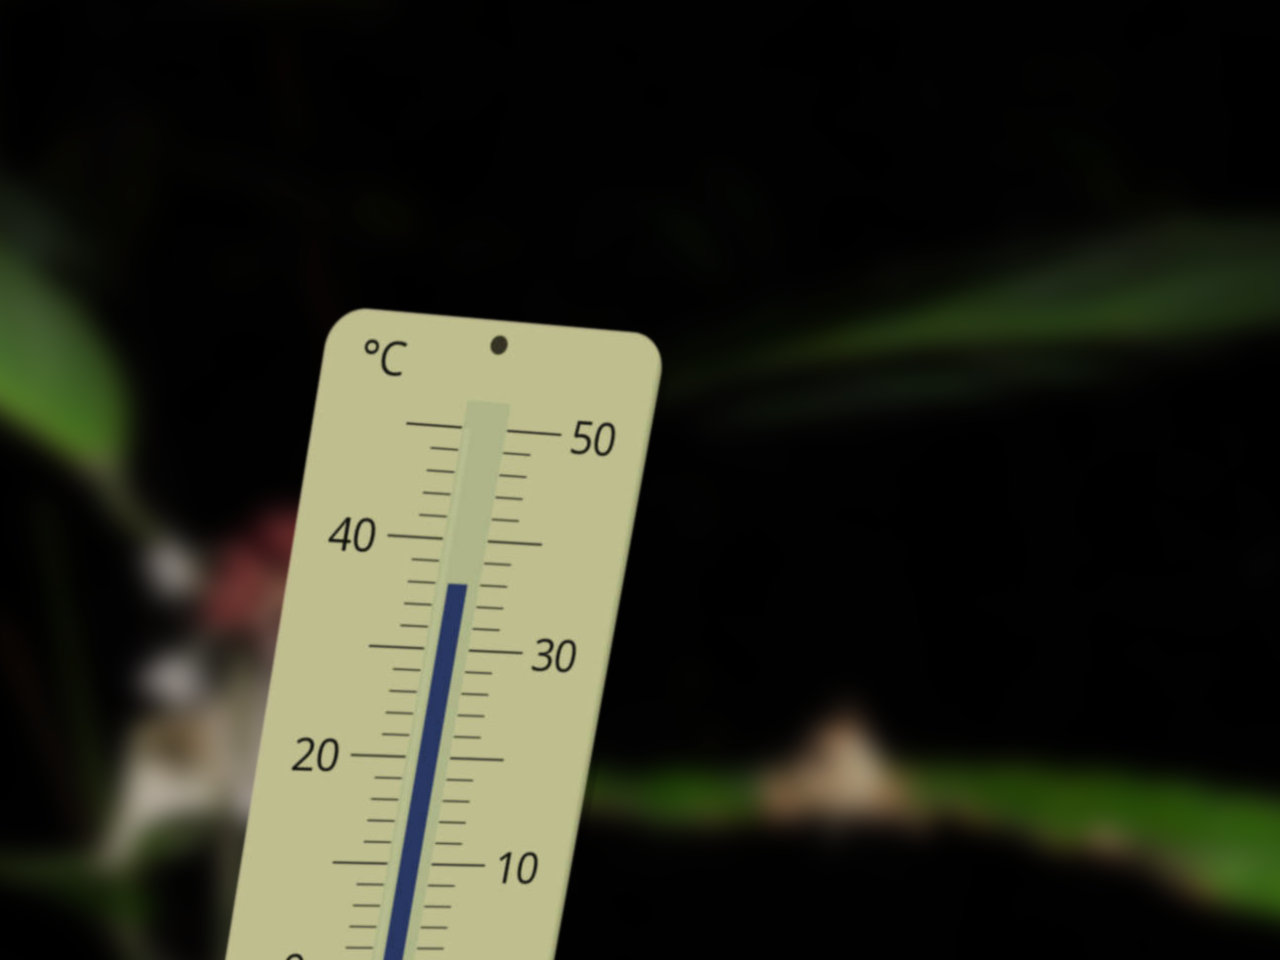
36 °C
